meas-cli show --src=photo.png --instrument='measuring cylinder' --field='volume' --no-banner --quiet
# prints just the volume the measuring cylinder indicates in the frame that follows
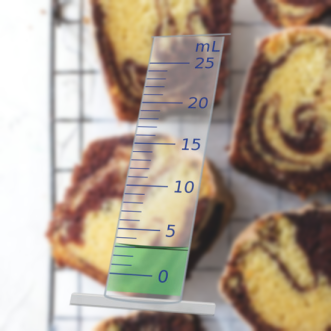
3 mL
